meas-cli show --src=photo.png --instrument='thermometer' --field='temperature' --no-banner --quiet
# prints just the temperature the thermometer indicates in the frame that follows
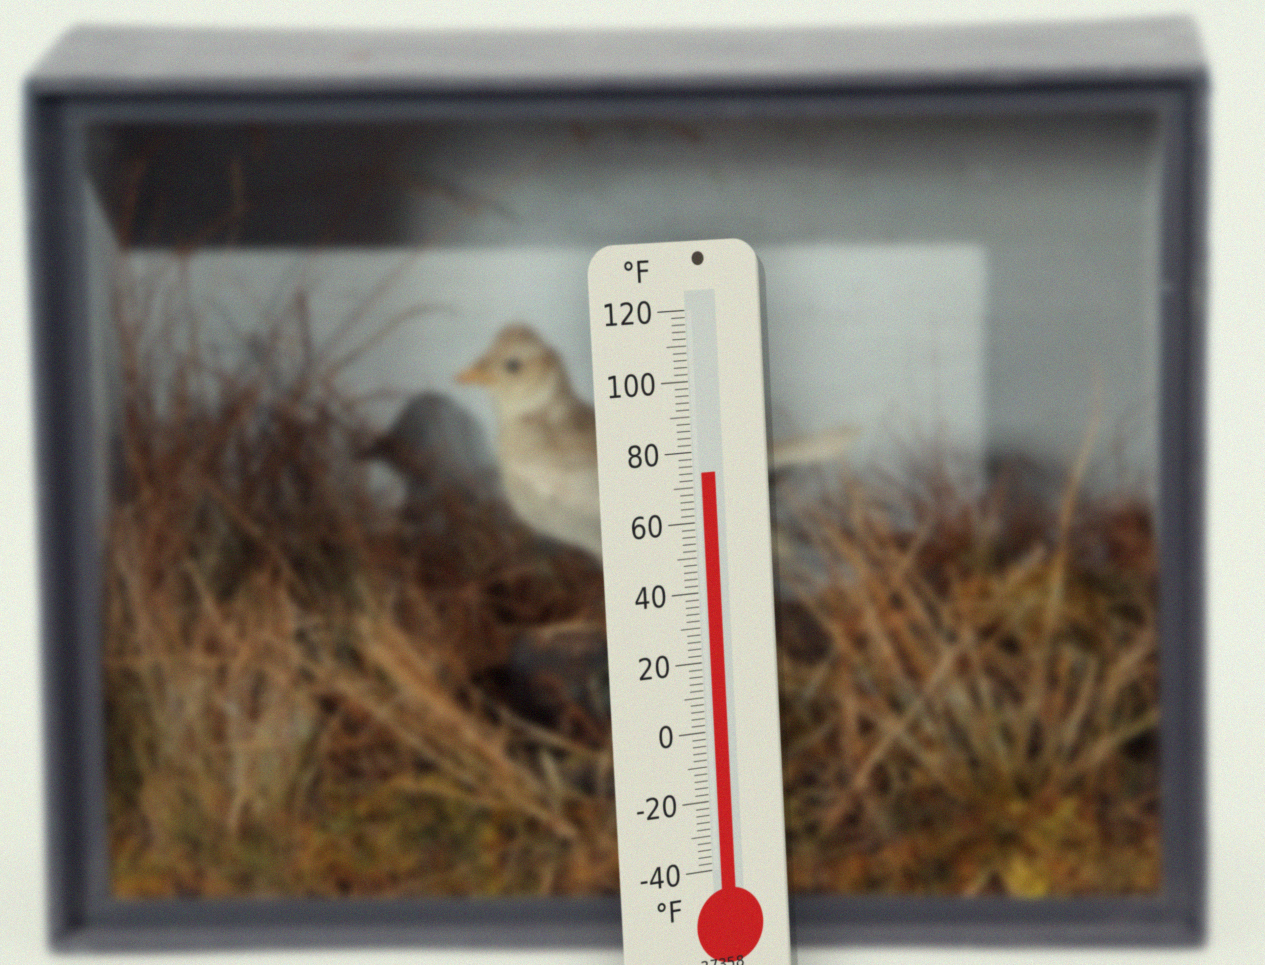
74 °F
